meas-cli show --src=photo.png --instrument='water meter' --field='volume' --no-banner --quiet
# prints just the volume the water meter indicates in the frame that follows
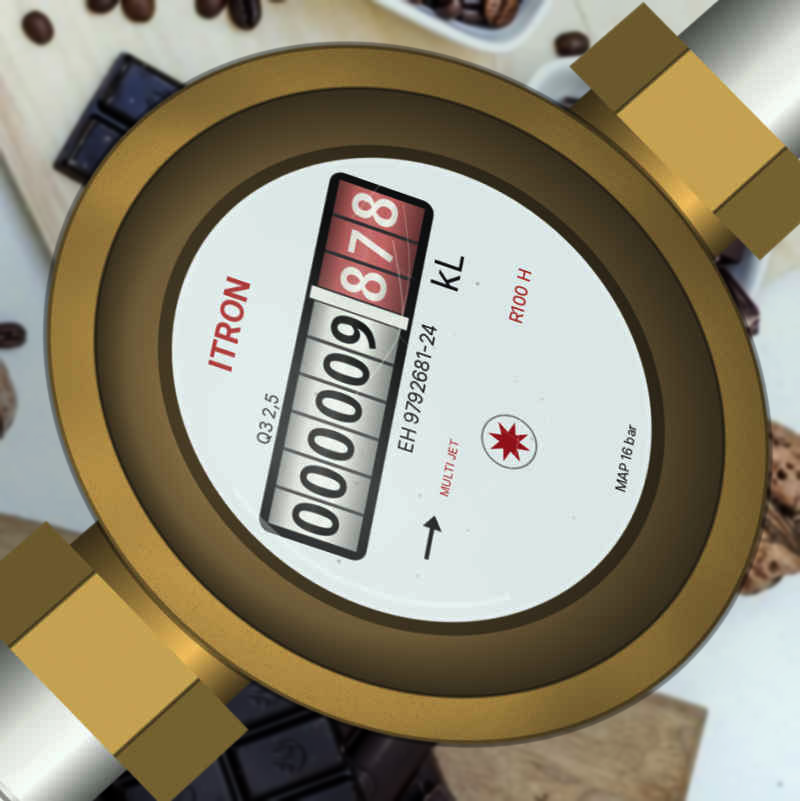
9.878 kL
